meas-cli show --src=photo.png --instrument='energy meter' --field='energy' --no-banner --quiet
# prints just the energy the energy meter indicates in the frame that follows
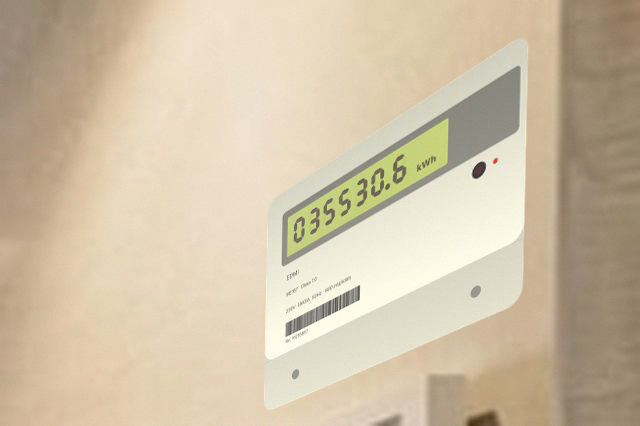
35530.6 kWh
